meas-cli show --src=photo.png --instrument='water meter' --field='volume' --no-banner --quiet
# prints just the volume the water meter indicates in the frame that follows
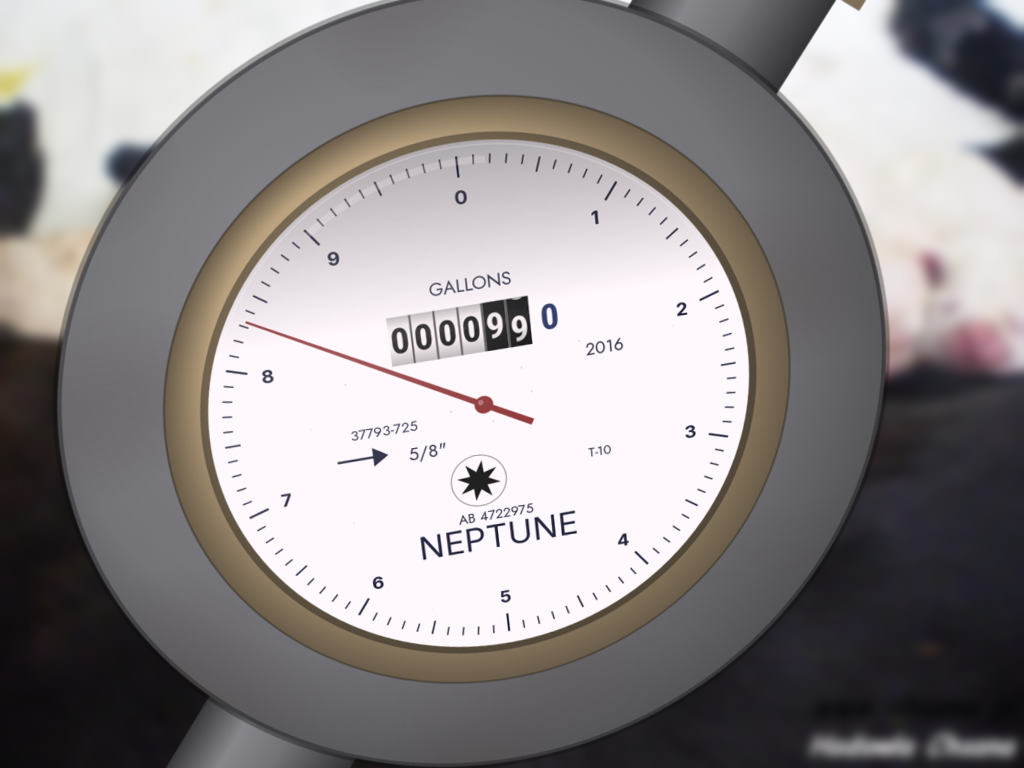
988.3 gal
